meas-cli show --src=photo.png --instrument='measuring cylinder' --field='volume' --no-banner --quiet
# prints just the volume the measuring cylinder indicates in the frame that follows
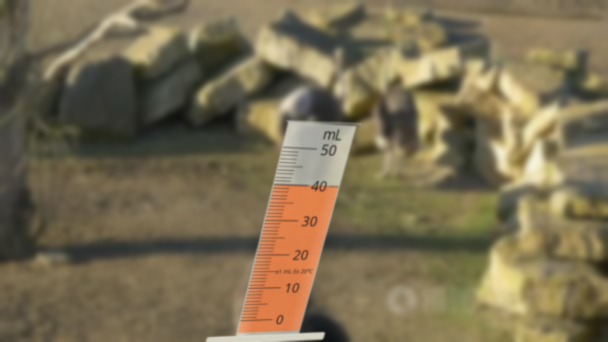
40 mL
